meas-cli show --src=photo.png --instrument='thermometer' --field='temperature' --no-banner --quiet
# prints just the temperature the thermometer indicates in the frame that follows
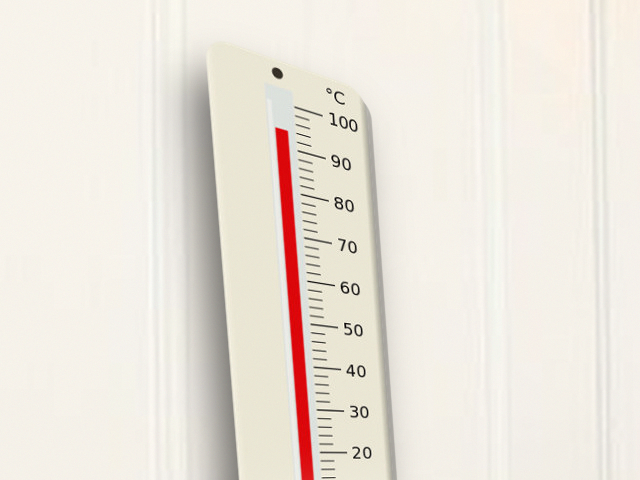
94 °C
